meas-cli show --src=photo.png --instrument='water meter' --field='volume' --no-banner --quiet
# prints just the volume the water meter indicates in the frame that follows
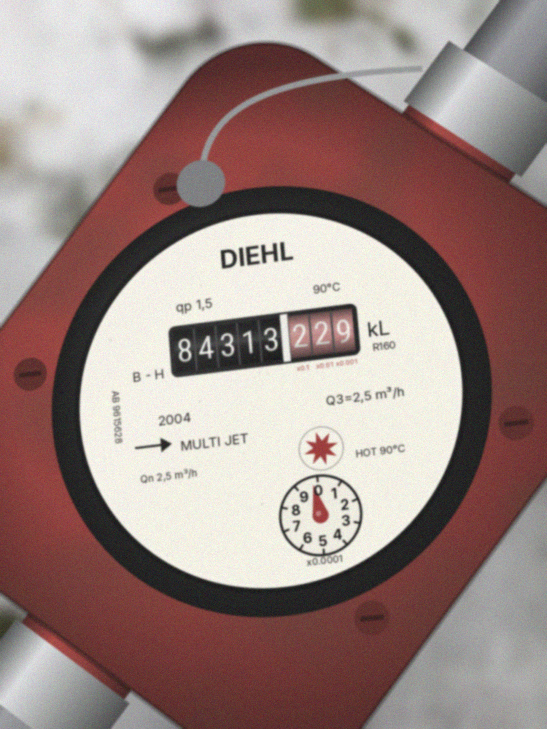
84313.2289 kL
